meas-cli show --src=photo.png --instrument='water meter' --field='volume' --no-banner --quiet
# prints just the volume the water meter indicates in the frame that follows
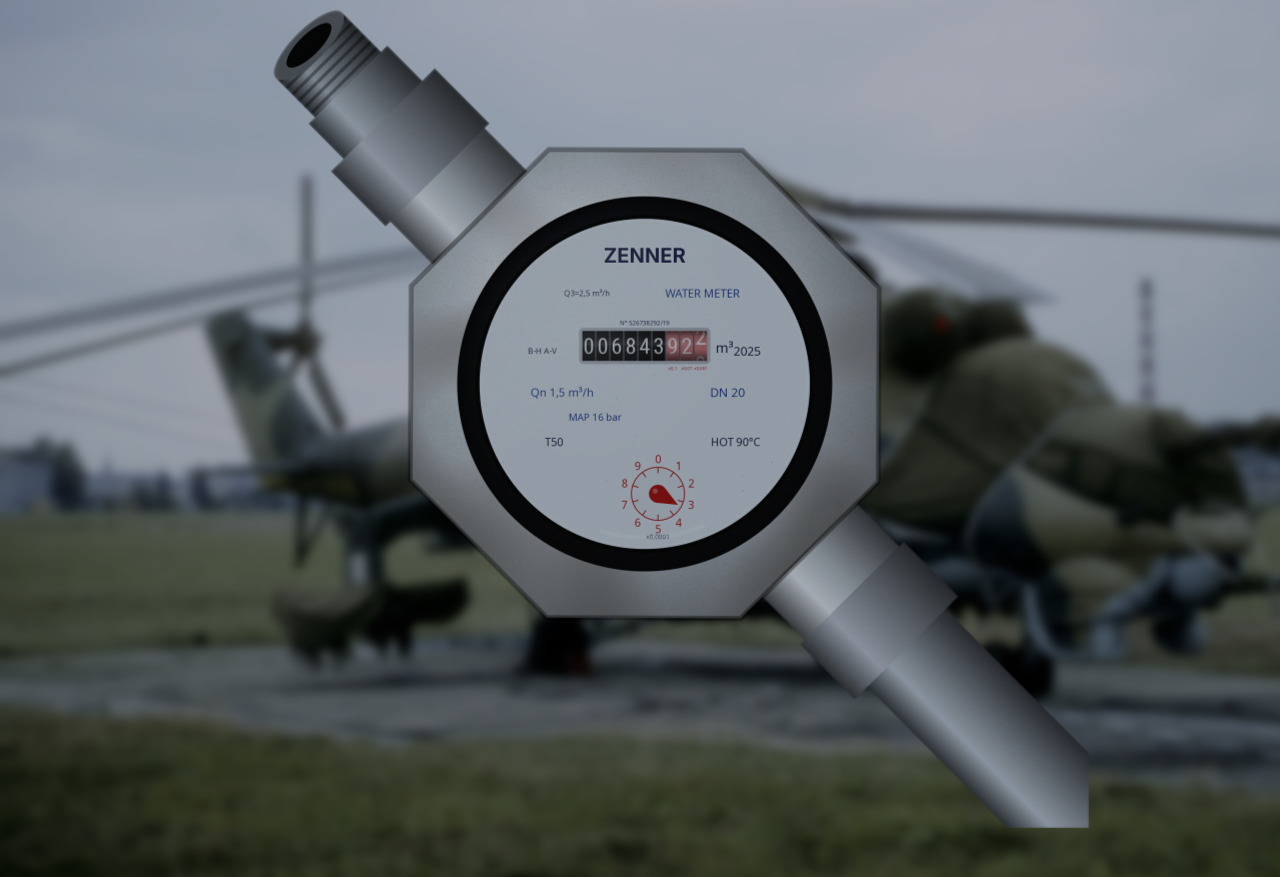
6843.9223 m³
